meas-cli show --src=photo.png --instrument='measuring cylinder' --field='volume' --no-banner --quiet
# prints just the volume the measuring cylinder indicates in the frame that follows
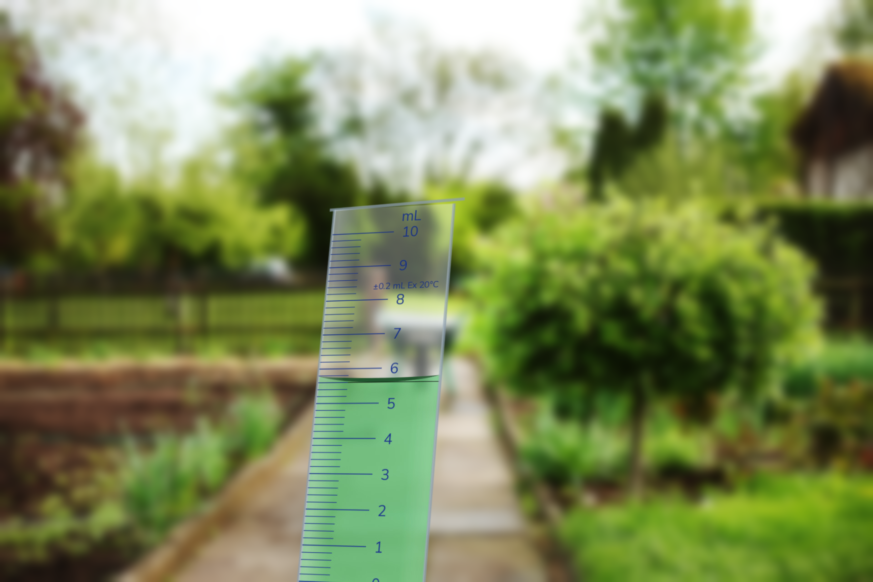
5.6 mL
